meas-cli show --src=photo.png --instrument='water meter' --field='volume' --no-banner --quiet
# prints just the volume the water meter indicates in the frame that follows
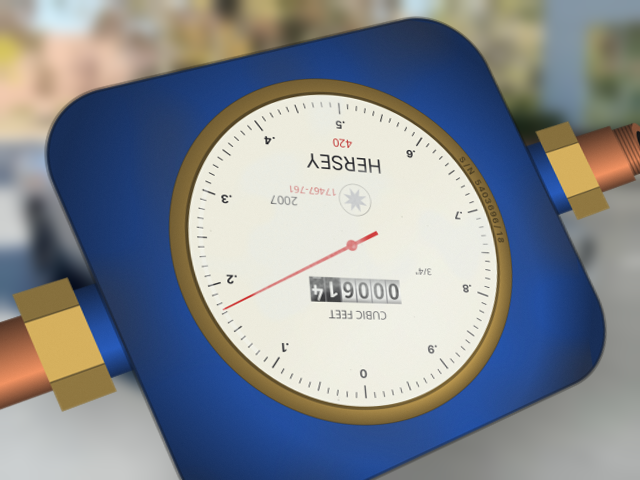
614.17 ft³
